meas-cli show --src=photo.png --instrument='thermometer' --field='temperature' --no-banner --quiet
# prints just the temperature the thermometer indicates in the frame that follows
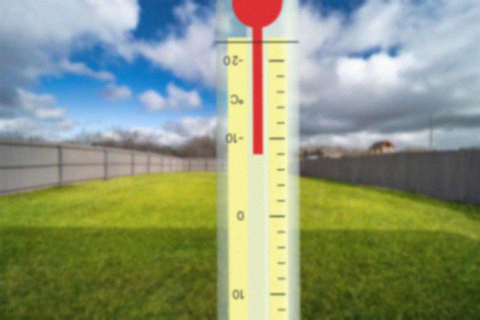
-8 °C
